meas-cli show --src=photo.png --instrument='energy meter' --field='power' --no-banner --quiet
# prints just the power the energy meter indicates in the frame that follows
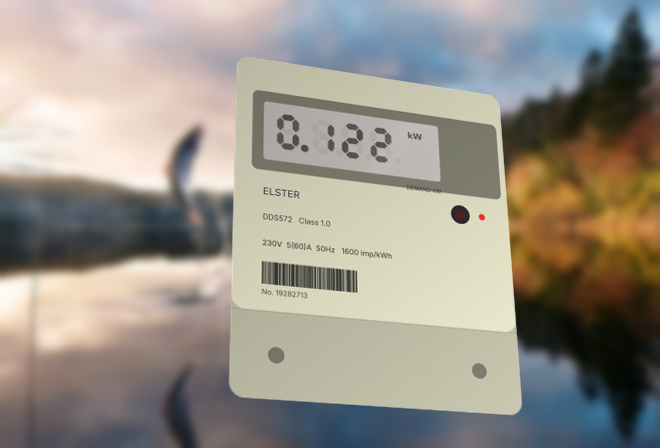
0.122 kW
